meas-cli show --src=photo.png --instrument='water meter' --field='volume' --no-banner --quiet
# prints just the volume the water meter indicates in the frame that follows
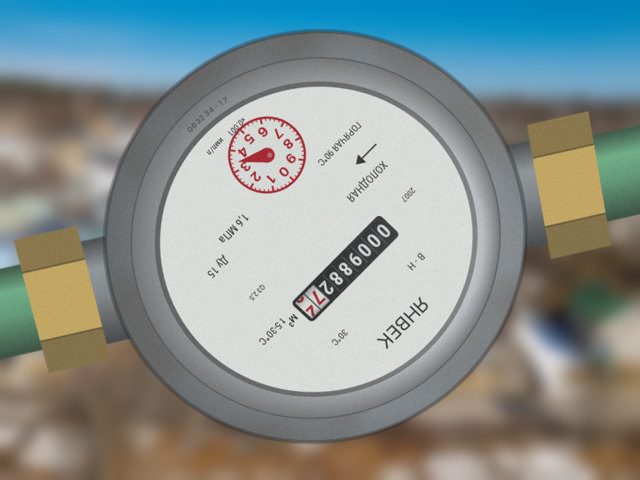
9882.723 m³
